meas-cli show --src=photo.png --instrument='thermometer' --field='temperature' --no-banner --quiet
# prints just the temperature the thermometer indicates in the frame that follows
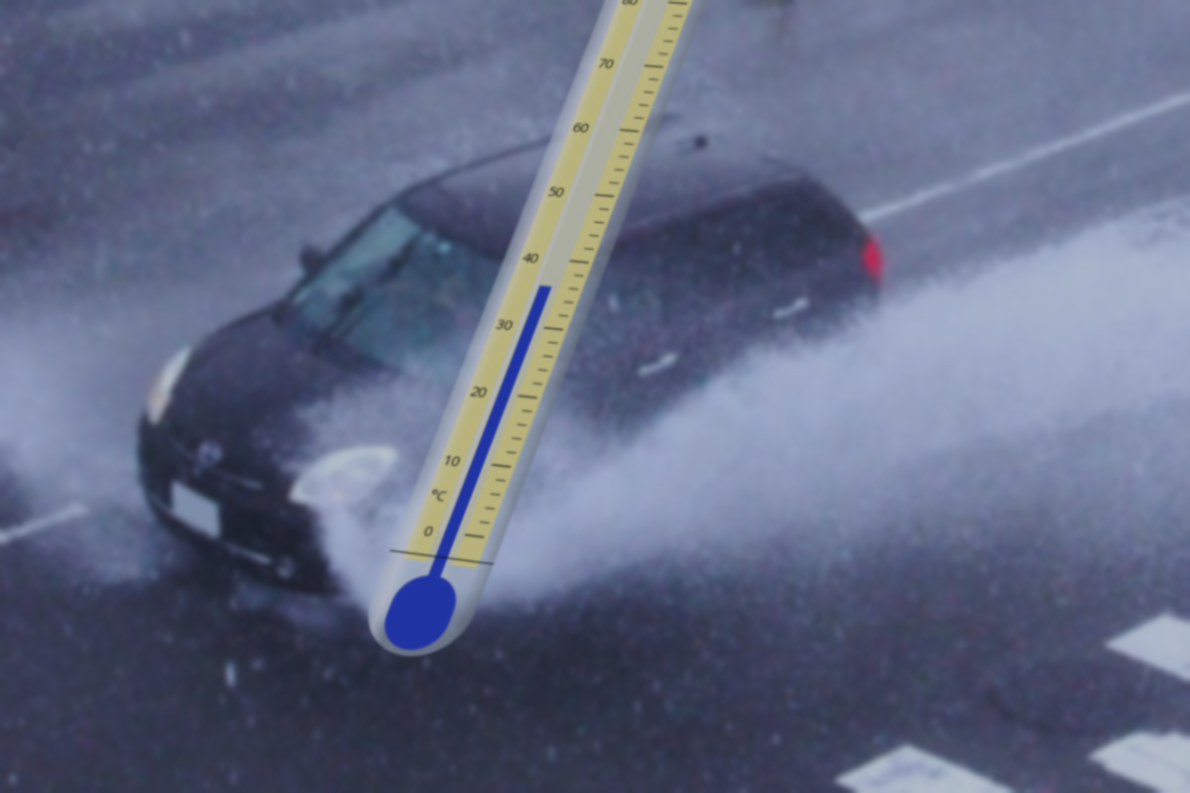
36 °C
